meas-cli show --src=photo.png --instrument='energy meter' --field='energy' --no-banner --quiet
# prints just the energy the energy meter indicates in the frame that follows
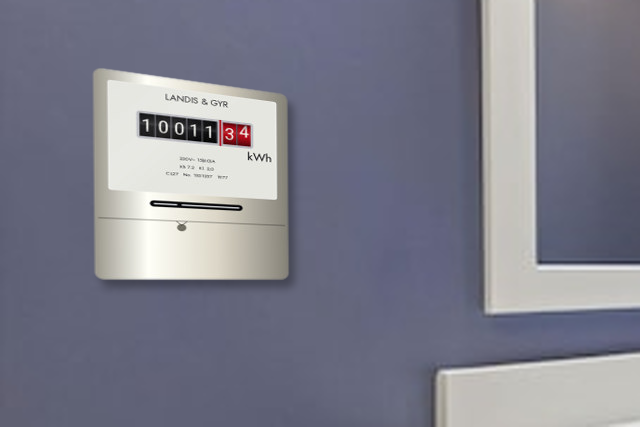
10011.34 kWh
